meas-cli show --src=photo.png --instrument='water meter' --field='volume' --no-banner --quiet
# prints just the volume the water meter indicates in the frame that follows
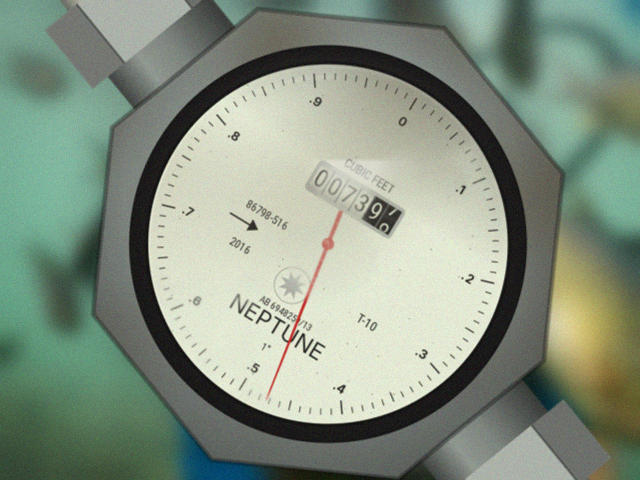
7397.47 ft³
